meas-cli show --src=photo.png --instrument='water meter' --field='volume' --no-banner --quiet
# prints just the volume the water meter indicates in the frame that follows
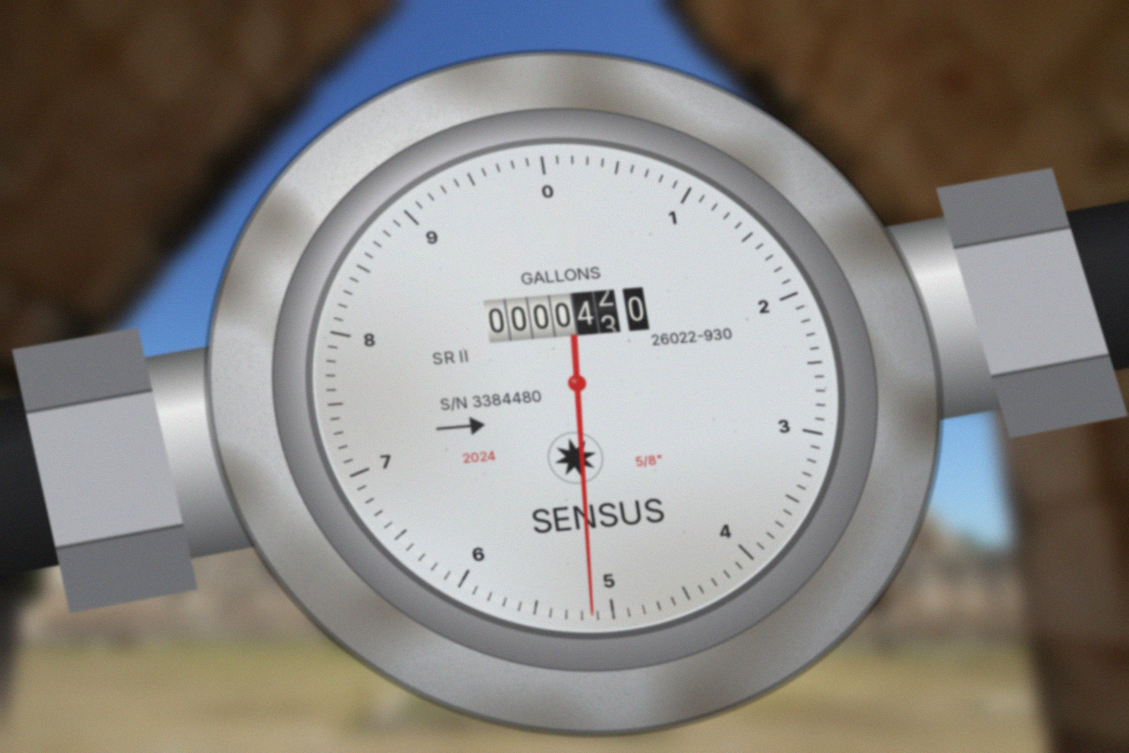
425.1 gal
